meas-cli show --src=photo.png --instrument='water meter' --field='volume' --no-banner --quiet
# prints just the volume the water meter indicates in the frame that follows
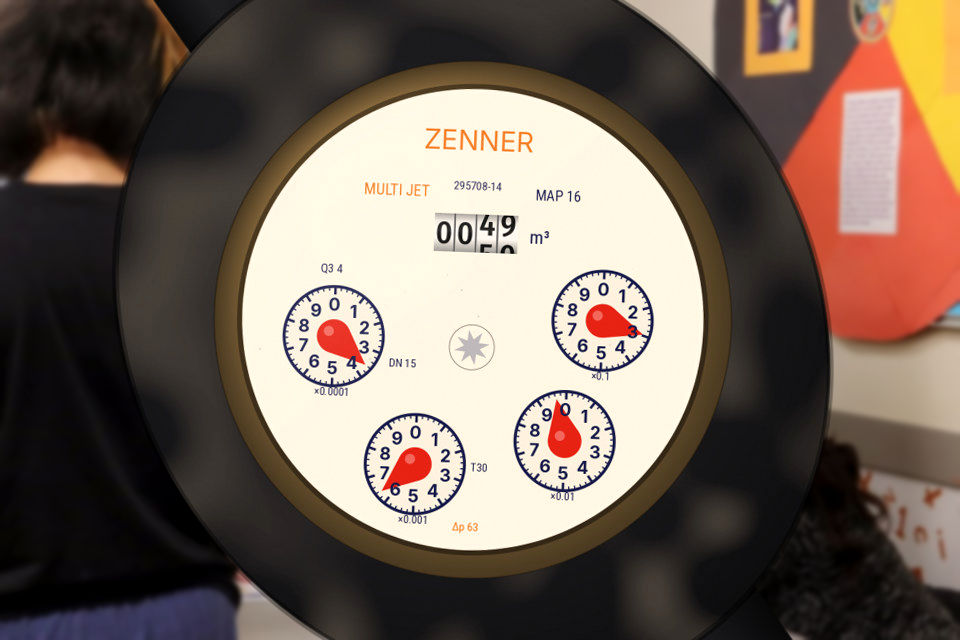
49.2963 m³
